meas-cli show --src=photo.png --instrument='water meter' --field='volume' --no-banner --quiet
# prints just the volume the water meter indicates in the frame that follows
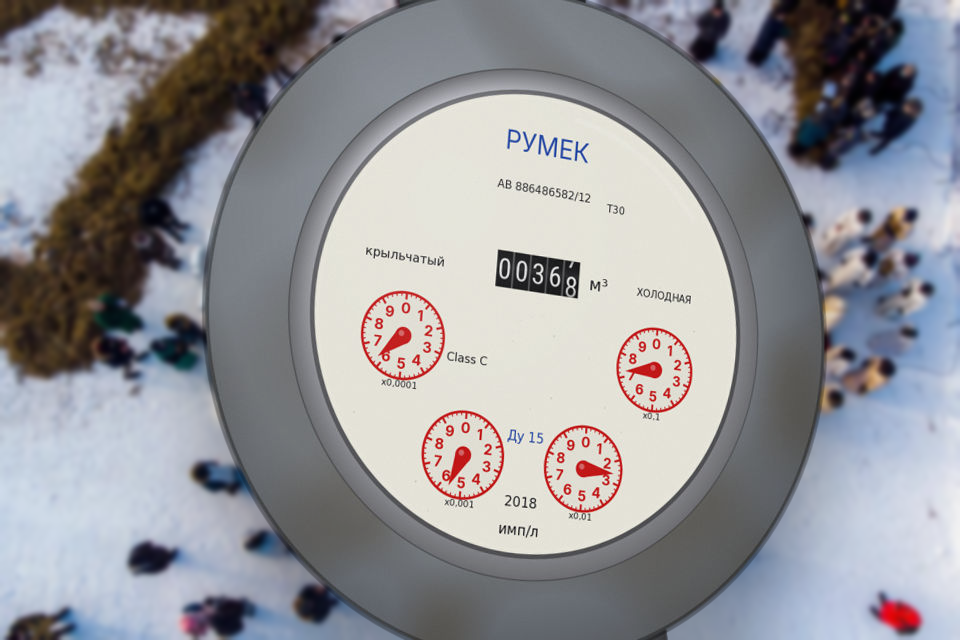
367.7256 m³
